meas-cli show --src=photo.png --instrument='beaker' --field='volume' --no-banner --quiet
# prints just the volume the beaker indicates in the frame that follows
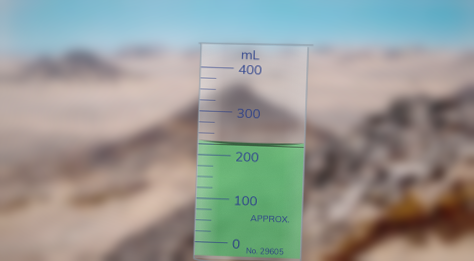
225 mL
